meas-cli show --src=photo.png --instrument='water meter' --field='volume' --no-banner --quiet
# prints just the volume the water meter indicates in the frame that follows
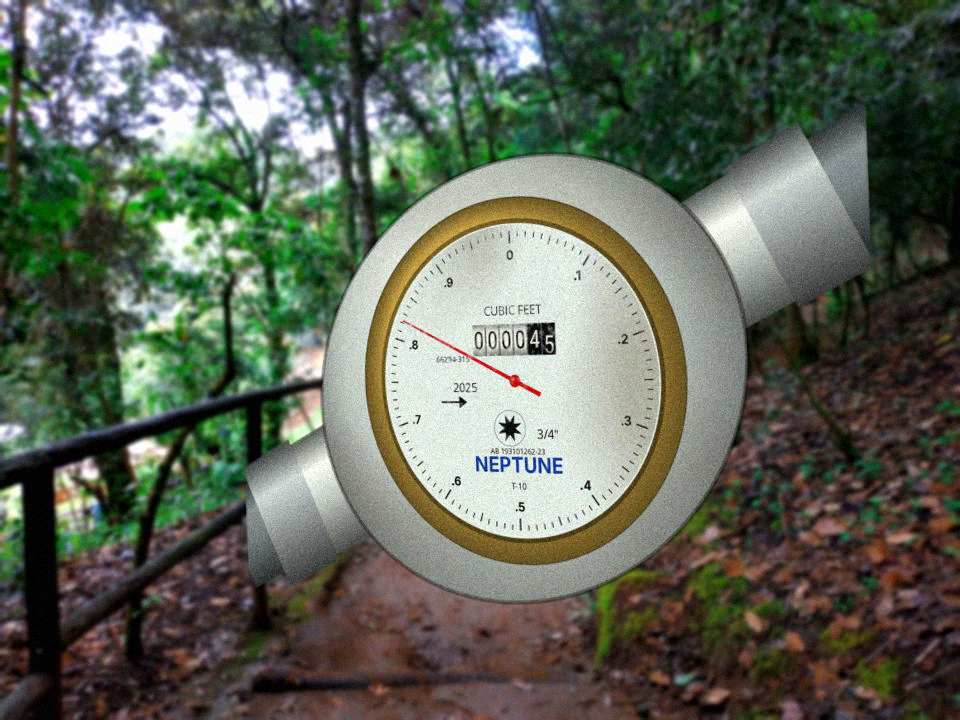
44.82 ft³
